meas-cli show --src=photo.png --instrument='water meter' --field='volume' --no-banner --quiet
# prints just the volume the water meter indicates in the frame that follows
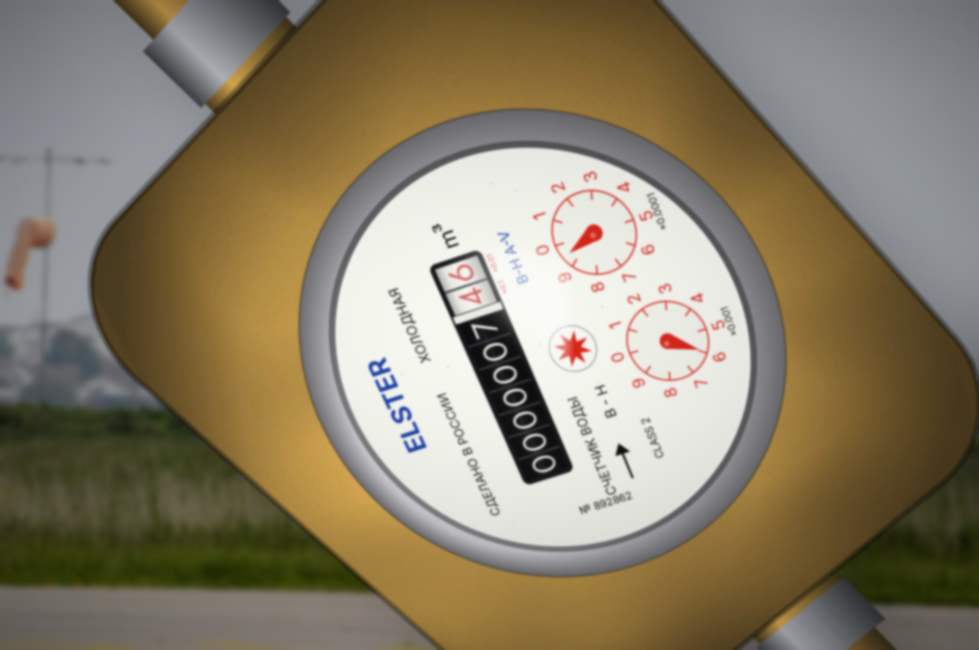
7.4659 m³
